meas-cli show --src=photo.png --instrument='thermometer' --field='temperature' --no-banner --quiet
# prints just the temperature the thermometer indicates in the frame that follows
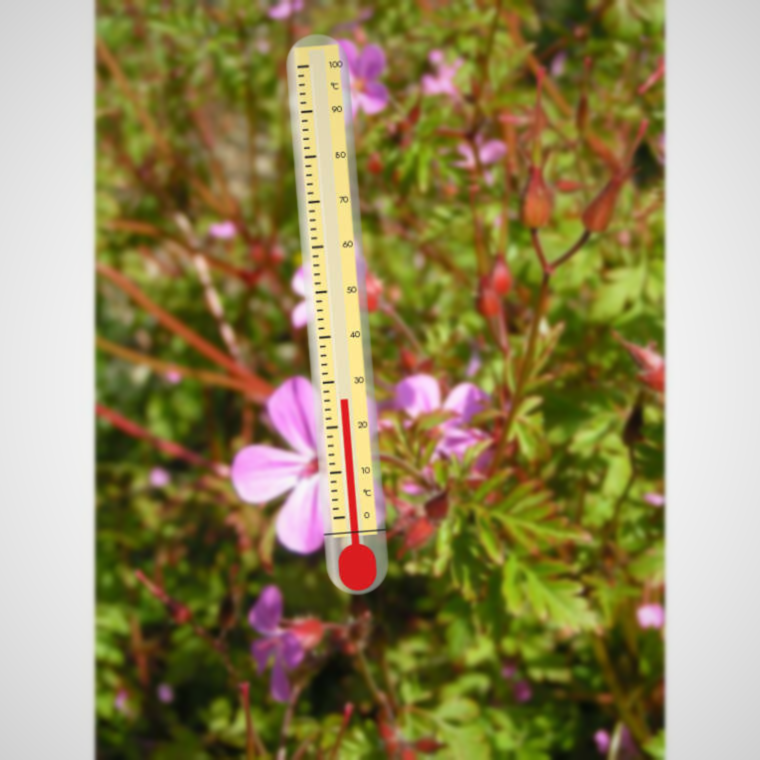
26 °C
